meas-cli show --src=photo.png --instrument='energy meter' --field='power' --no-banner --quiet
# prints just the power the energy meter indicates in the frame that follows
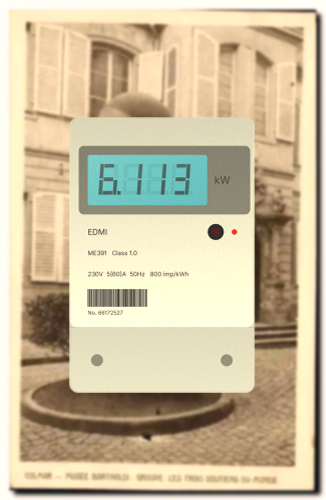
6.113 kW
